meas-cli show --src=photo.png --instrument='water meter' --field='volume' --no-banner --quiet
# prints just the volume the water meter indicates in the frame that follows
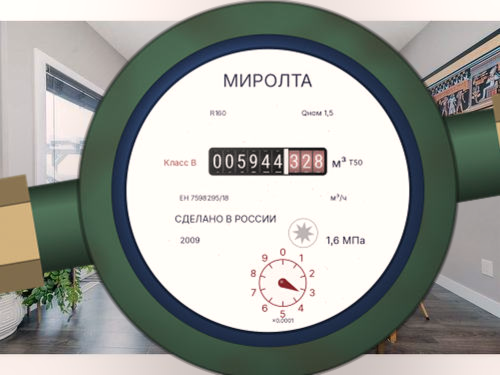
5944.3283 m³
